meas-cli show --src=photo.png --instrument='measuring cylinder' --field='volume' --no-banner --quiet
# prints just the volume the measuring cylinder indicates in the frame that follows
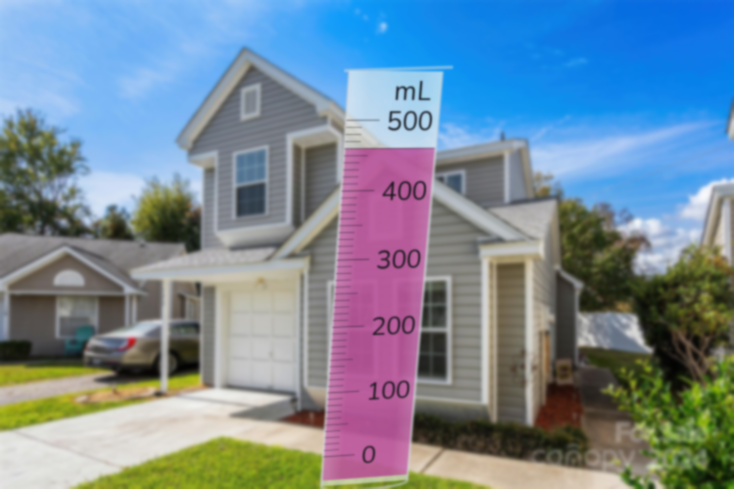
460 mL
